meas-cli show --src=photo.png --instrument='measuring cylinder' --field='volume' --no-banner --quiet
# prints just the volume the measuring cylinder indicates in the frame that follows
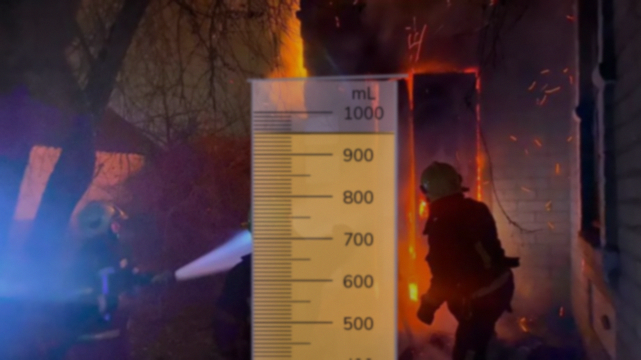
950 mL
